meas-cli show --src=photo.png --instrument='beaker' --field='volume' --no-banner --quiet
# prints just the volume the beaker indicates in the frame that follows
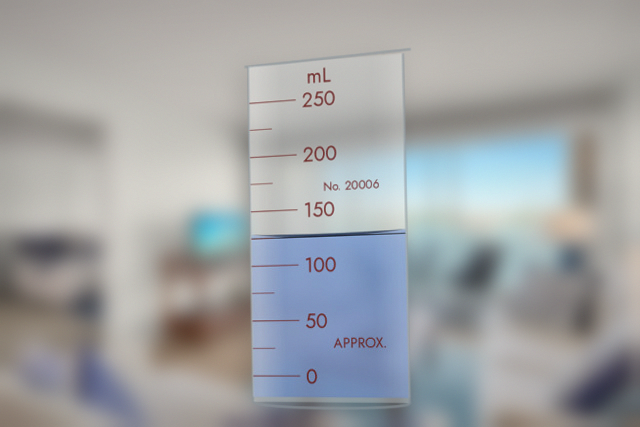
125 mL
